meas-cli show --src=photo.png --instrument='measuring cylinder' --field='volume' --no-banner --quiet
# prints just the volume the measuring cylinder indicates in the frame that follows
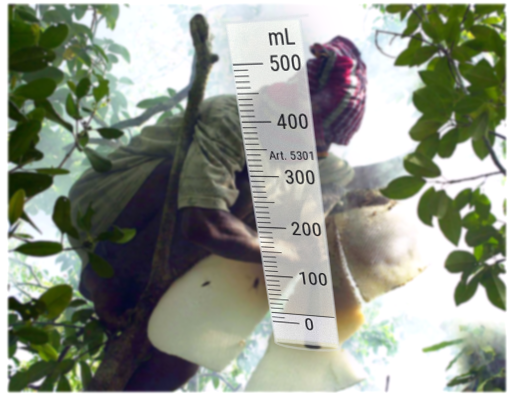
20 mL
